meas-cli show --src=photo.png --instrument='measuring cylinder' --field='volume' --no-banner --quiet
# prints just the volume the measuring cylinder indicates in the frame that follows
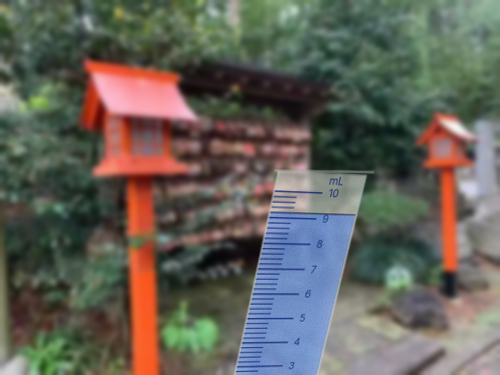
9.2 mL
